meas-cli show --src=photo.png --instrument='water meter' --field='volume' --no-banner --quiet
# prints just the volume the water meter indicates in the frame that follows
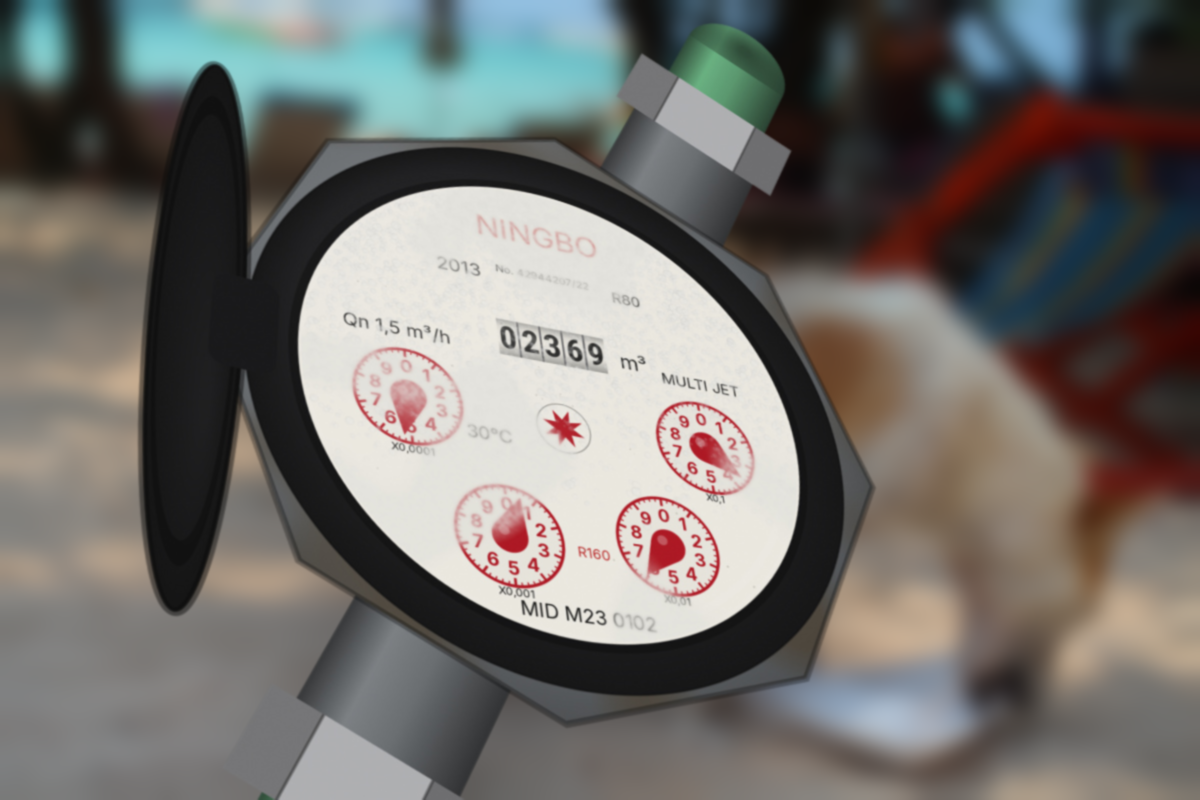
2369.3605 m³
